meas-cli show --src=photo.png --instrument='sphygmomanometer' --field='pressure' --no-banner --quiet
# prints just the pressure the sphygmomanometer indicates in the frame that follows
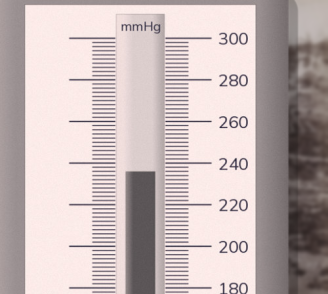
236 mmHg
